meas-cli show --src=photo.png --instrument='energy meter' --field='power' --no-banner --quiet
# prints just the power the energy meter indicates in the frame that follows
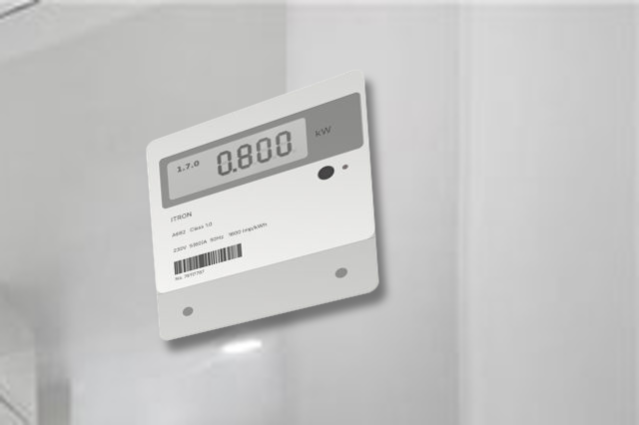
0.800 kW
